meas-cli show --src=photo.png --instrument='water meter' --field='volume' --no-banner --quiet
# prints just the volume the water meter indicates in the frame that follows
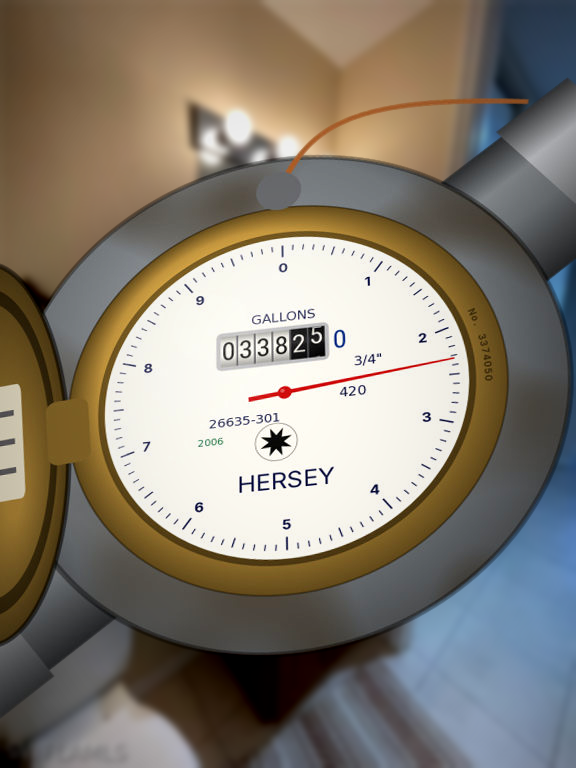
338252.3 gal
